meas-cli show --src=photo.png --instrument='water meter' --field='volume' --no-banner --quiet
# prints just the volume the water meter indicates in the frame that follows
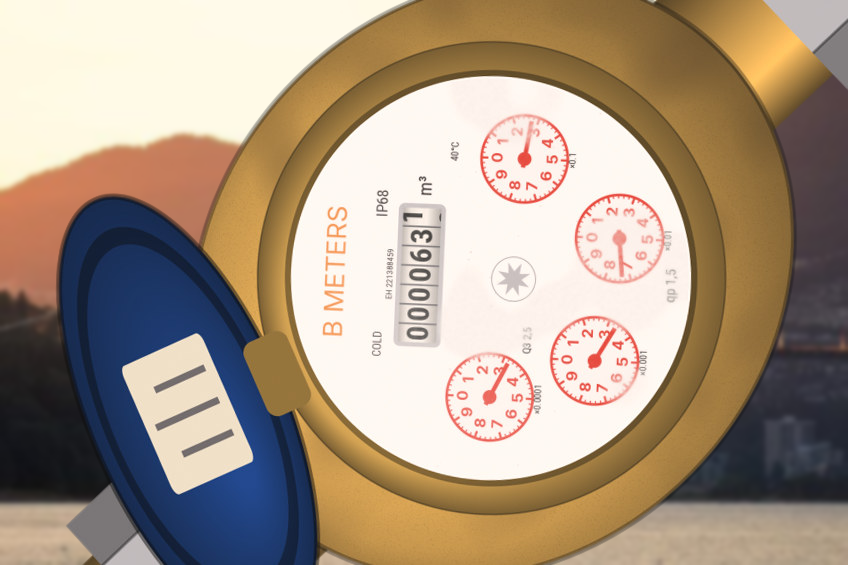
631.2733 m³
